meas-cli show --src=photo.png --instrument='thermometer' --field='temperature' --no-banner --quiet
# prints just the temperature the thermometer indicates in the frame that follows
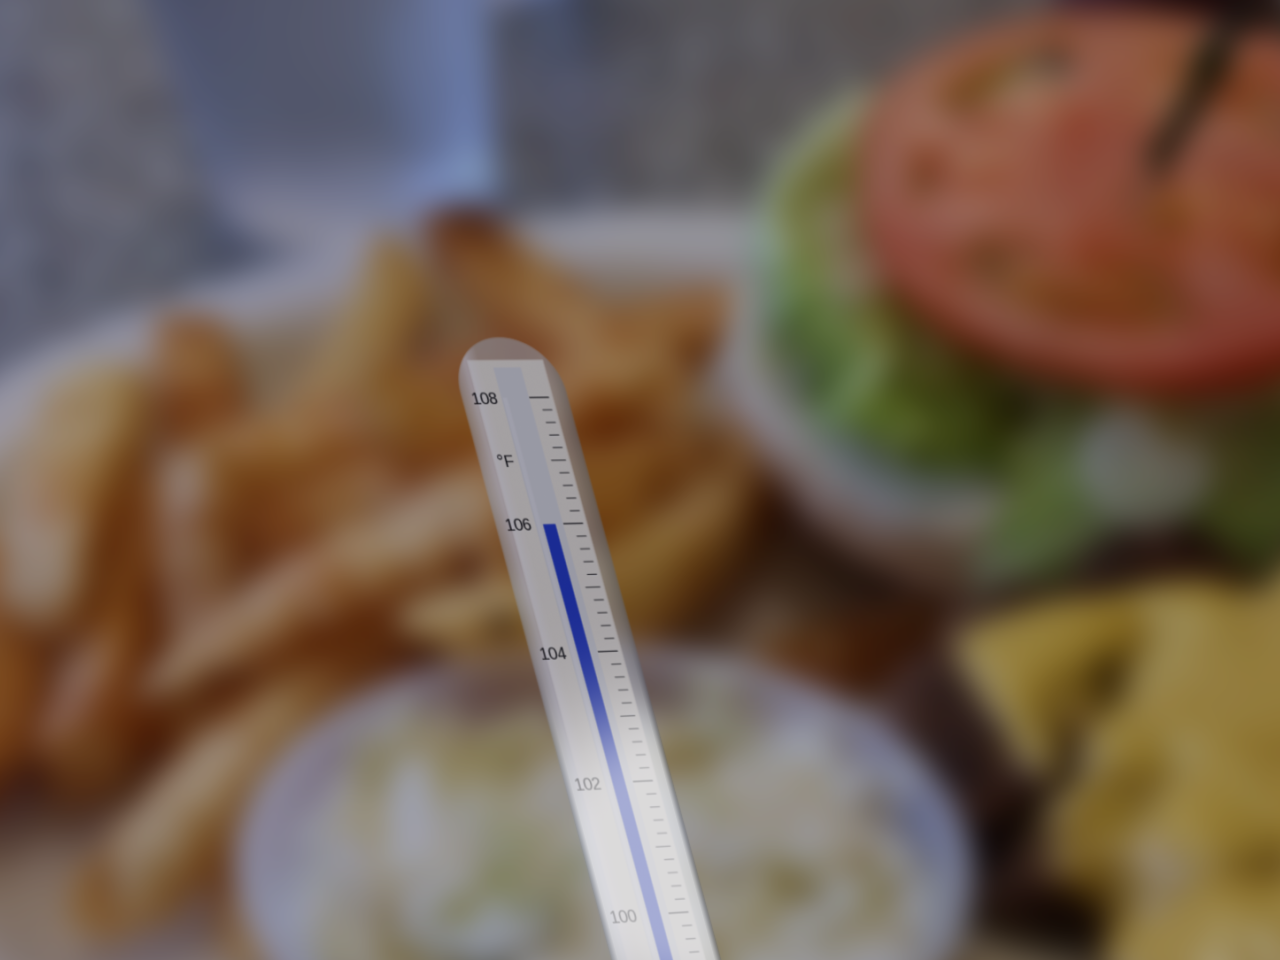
106 °F
